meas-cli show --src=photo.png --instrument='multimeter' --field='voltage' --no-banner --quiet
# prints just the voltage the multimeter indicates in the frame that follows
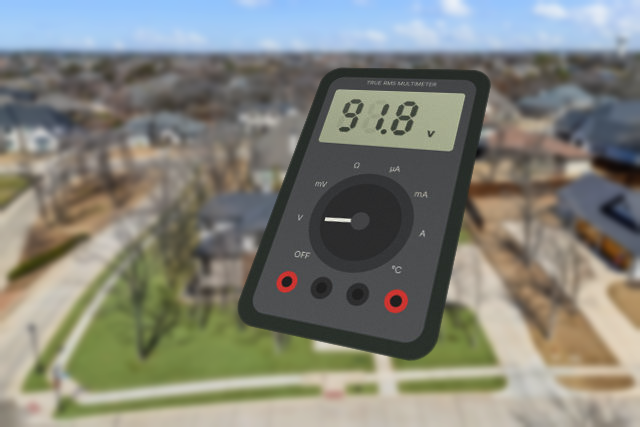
91.8 V
